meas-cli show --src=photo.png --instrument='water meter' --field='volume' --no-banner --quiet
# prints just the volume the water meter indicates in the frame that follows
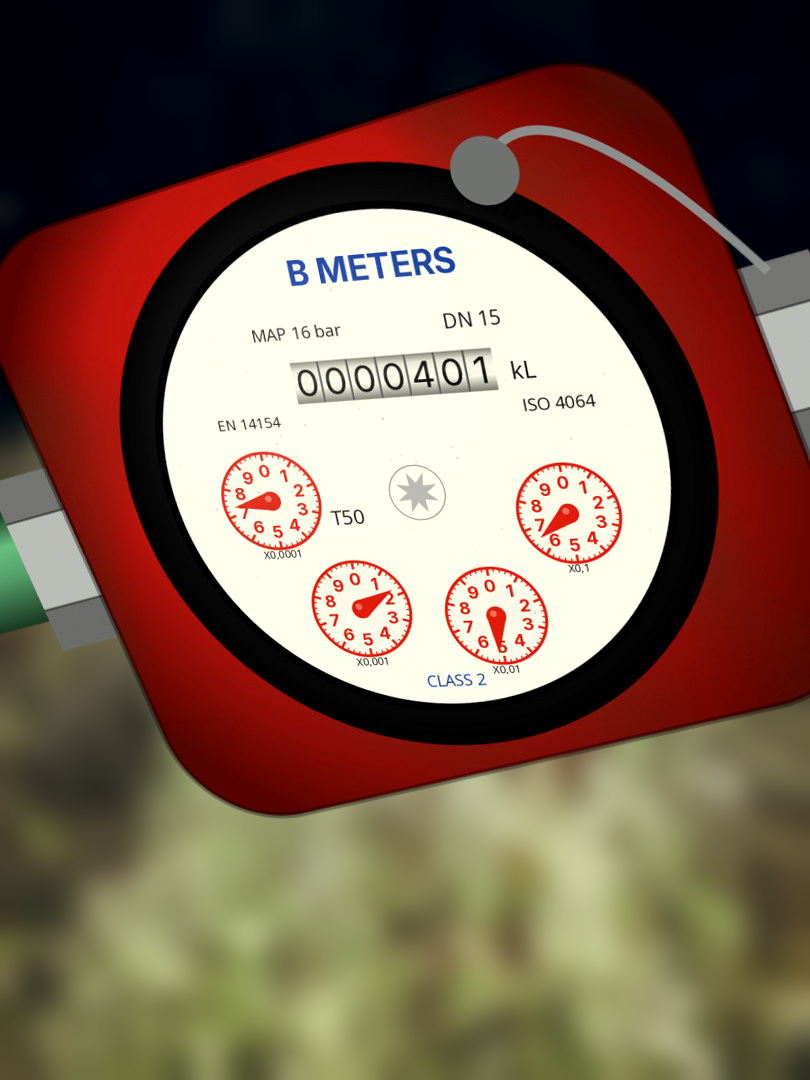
401.6517 kL
